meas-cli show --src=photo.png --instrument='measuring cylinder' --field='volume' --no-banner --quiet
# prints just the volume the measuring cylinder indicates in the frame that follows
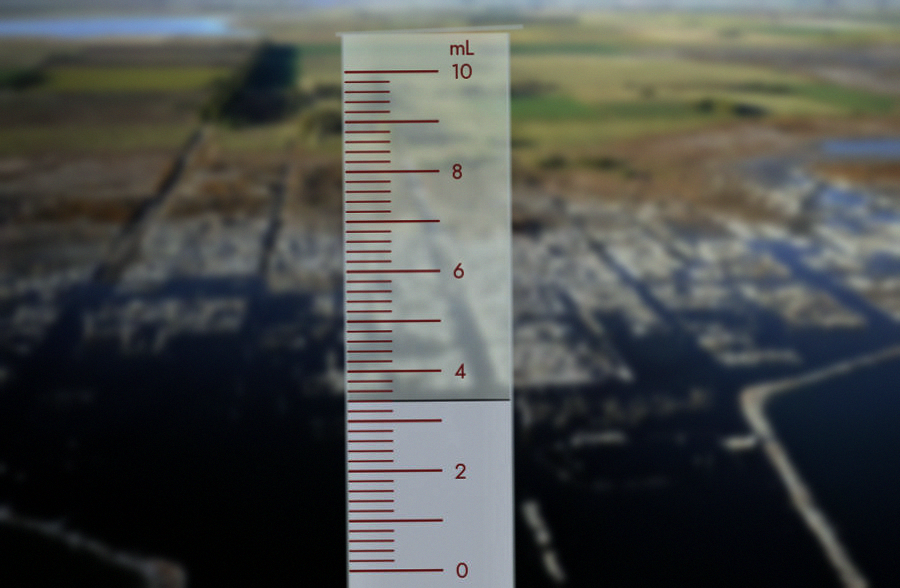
3.4 mL
